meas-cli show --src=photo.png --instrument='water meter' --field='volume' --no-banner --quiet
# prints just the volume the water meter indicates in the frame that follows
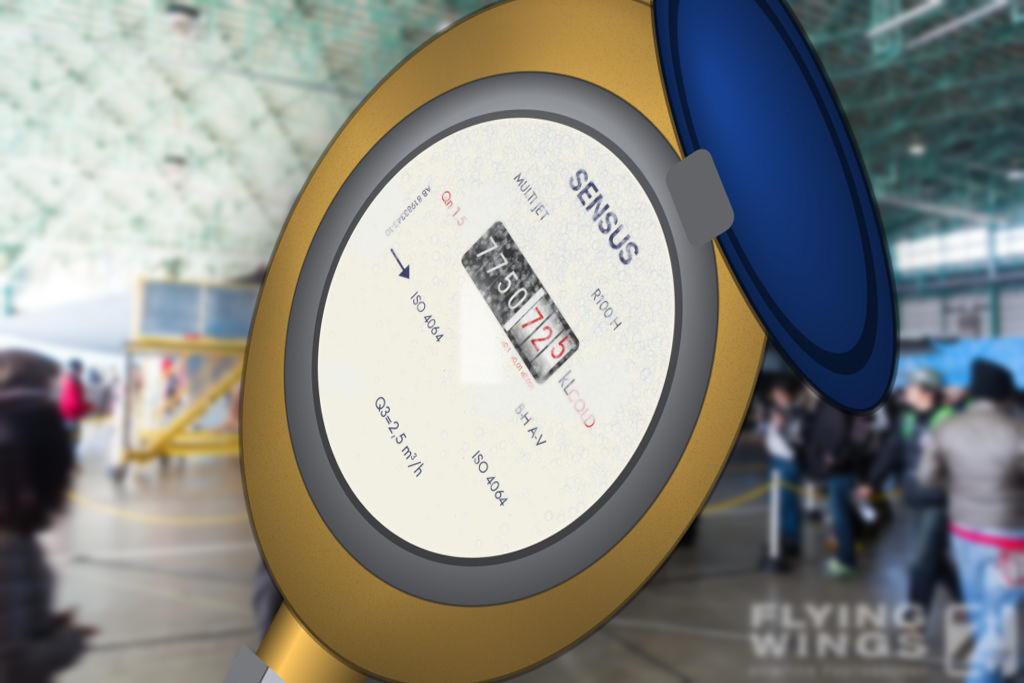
7750.725 kL
